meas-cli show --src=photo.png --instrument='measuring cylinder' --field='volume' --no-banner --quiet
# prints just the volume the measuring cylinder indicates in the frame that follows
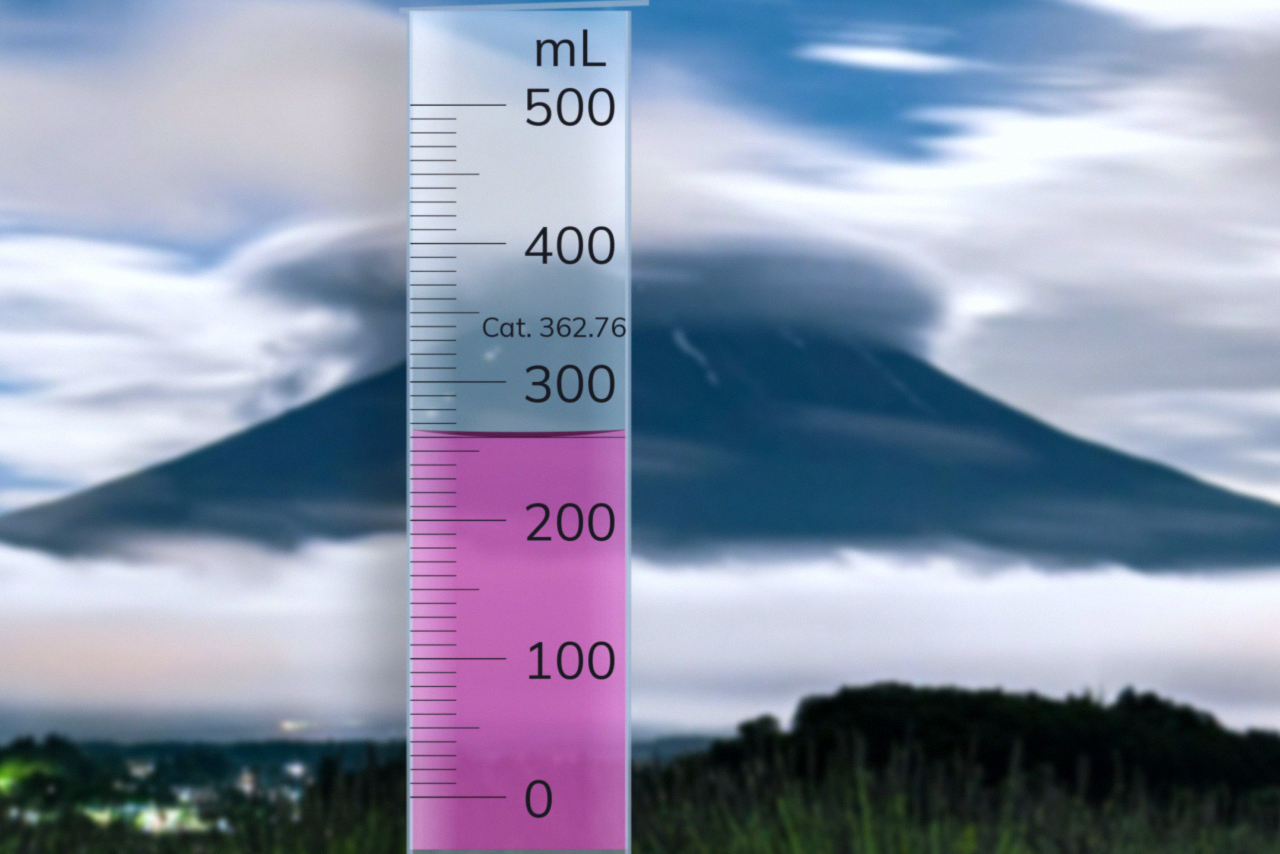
260 mL
